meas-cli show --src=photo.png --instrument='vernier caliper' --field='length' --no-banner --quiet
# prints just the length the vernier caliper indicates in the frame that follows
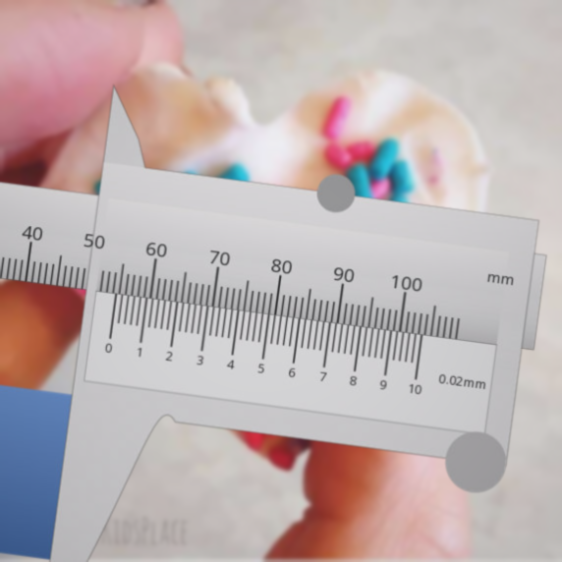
54.5 mm
